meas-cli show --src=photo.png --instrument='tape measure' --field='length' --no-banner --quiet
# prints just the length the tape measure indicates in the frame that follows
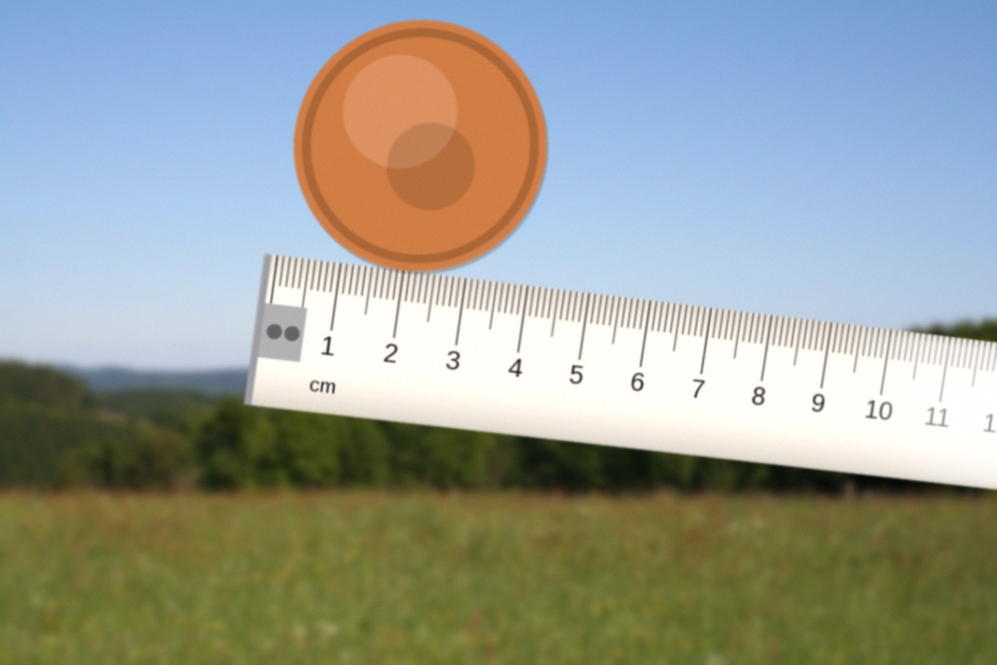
4 cm
